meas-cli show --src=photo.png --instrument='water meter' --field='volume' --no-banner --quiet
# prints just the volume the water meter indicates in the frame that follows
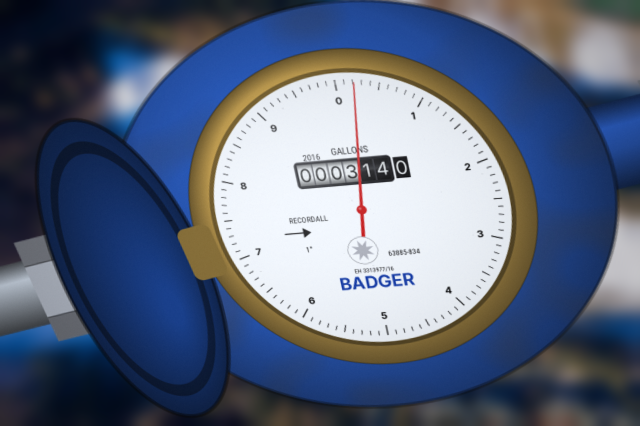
3140.2 gal
